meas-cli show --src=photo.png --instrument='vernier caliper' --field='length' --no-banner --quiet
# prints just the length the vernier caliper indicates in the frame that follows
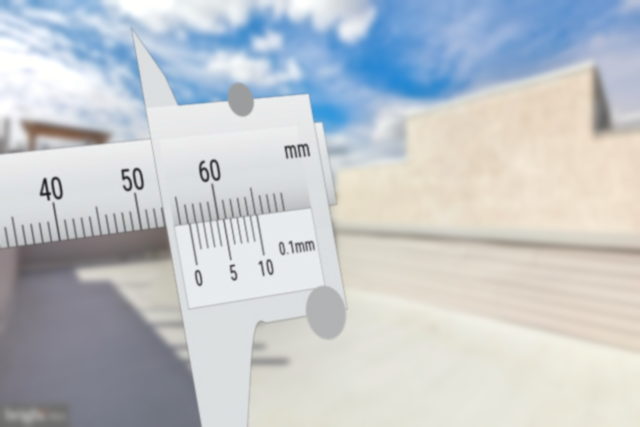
56.2 mm
